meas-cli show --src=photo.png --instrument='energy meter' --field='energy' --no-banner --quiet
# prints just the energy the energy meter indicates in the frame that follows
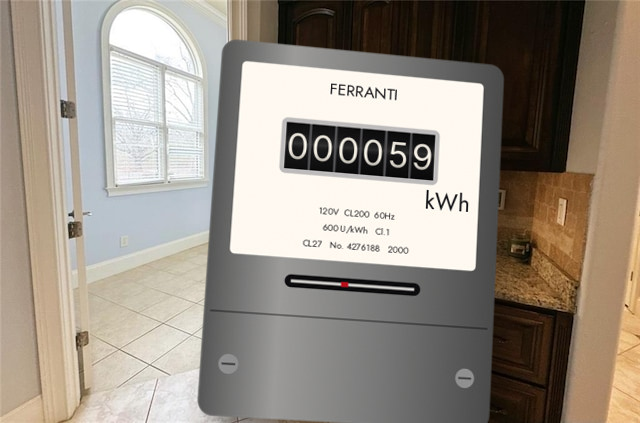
59 kWh
